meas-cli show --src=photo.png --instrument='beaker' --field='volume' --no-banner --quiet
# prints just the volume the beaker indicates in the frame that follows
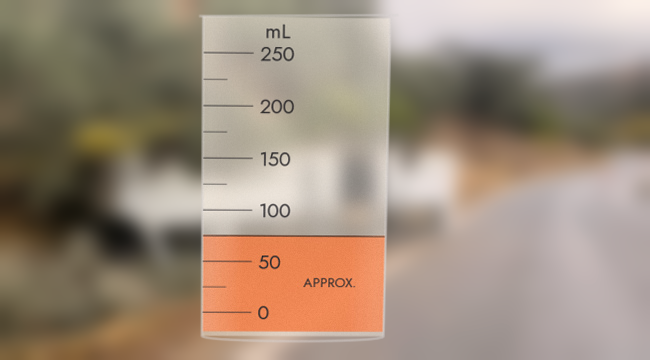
75 mL
